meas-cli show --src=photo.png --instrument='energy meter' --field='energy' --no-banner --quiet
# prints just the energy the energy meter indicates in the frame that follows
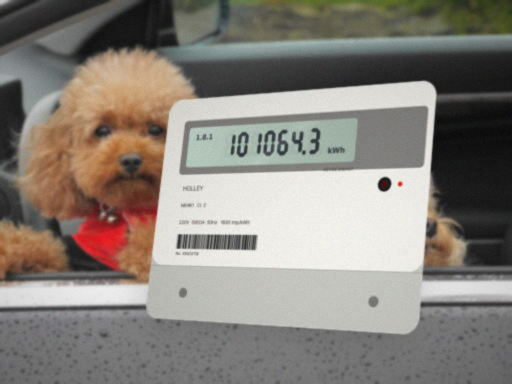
101064.3 kWh
